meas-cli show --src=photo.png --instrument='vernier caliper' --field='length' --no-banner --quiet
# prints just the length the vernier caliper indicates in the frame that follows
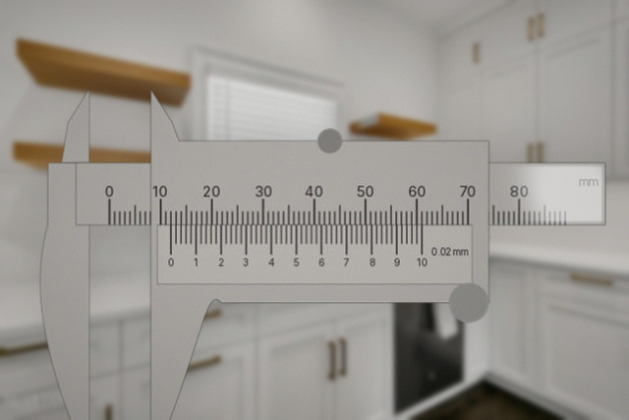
12.0 mm
